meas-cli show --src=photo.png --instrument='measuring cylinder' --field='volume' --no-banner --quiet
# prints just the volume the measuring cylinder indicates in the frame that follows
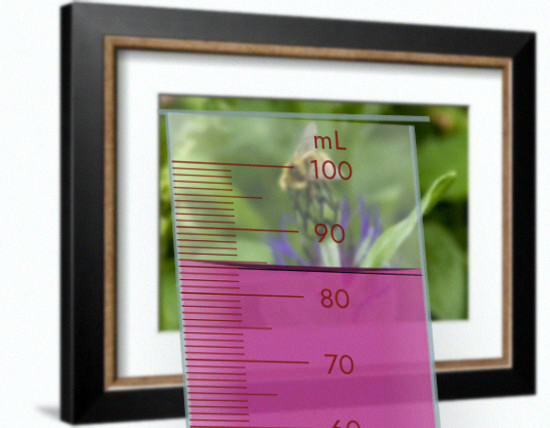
84 mL
